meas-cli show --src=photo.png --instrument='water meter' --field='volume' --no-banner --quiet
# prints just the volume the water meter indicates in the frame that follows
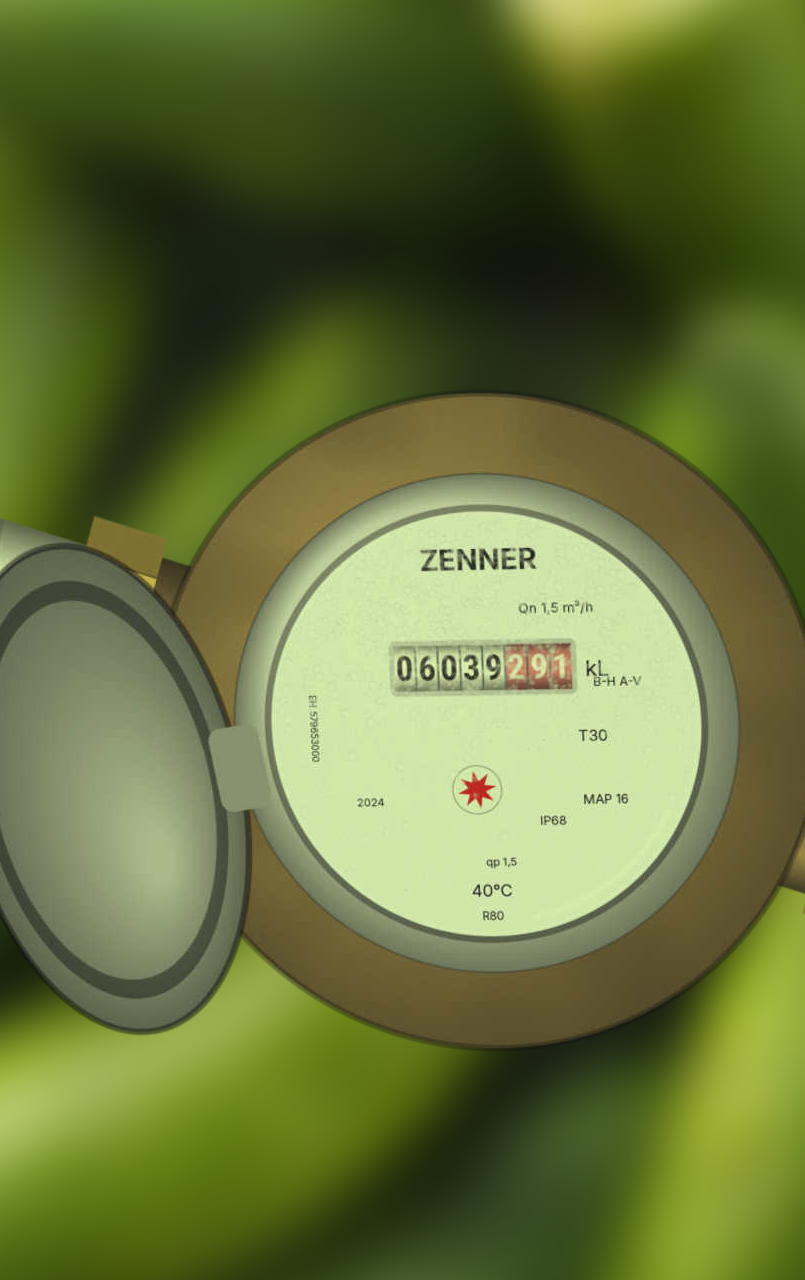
6039.291 kL
